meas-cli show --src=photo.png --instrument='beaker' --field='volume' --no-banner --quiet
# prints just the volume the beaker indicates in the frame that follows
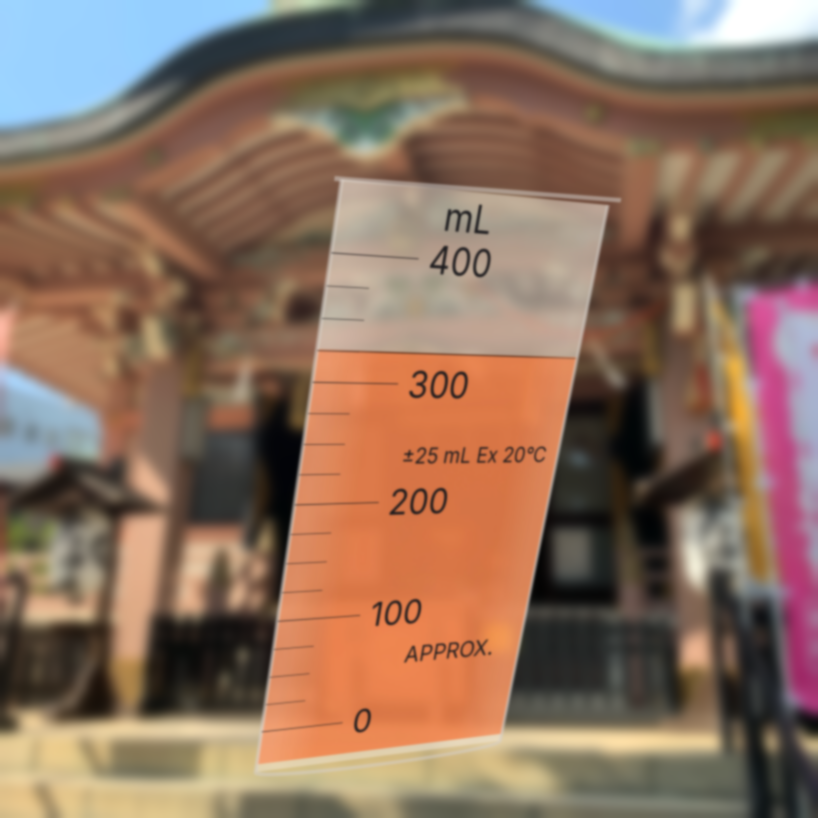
325 mL
